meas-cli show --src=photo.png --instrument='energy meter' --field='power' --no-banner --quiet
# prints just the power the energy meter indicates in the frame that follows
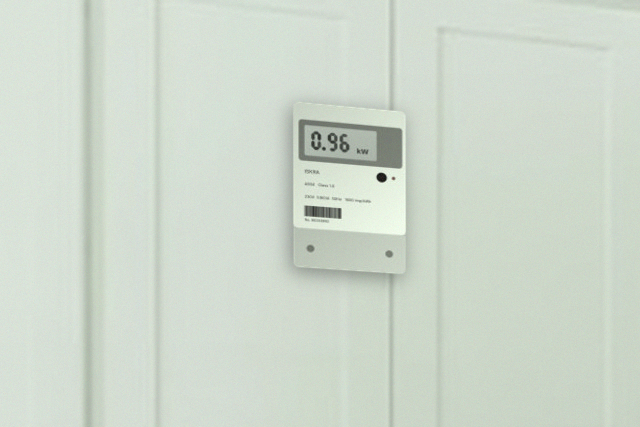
0.96 kW
